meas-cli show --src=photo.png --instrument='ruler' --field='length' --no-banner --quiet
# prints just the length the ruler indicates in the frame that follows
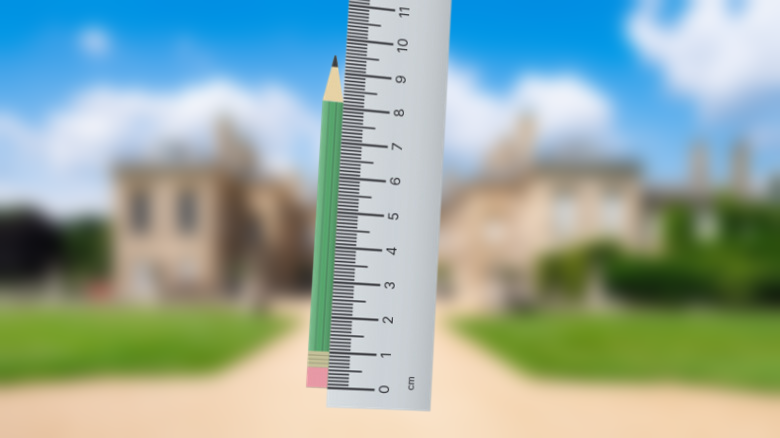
9.5 cm
